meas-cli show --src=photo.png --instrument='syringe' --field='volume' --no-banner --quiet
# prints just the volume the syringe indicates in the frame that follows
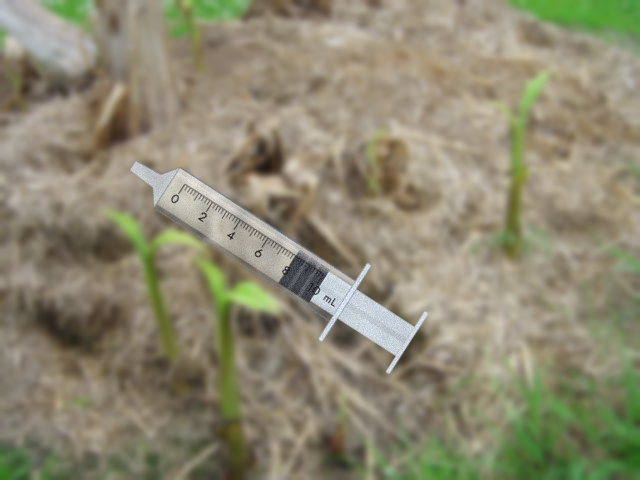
8 mL
